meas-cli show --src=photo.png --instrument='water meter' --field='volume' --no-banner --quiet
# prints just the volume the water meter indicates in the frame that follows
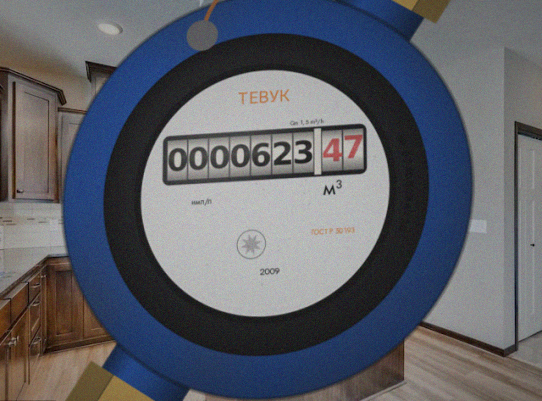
623.47 m³
